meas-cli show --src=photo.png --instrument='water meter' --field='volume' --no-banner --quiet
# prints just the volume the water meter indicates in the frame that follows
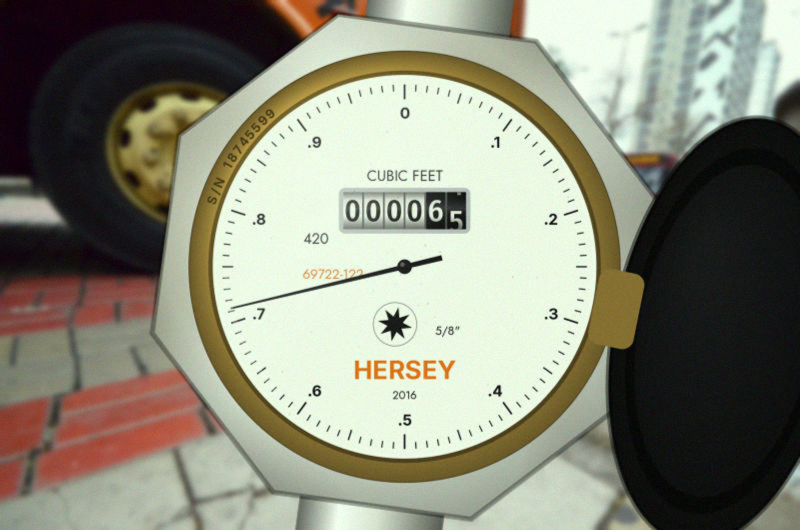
64.71 ft³
